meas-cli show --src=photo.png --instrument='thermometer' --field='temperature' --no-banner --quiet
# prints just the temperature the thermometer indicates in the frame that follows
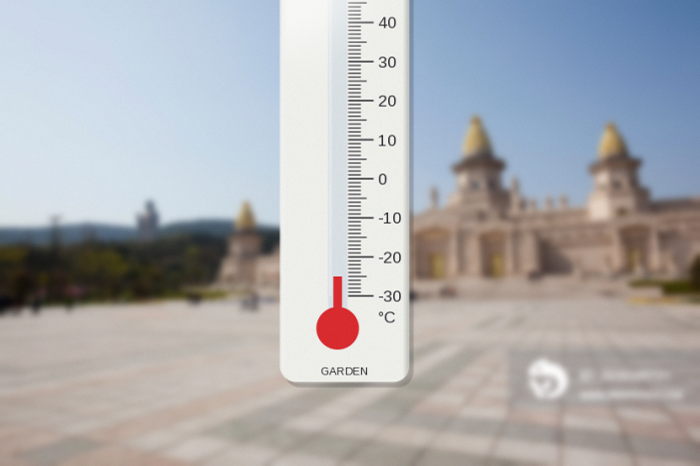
-25 °C
